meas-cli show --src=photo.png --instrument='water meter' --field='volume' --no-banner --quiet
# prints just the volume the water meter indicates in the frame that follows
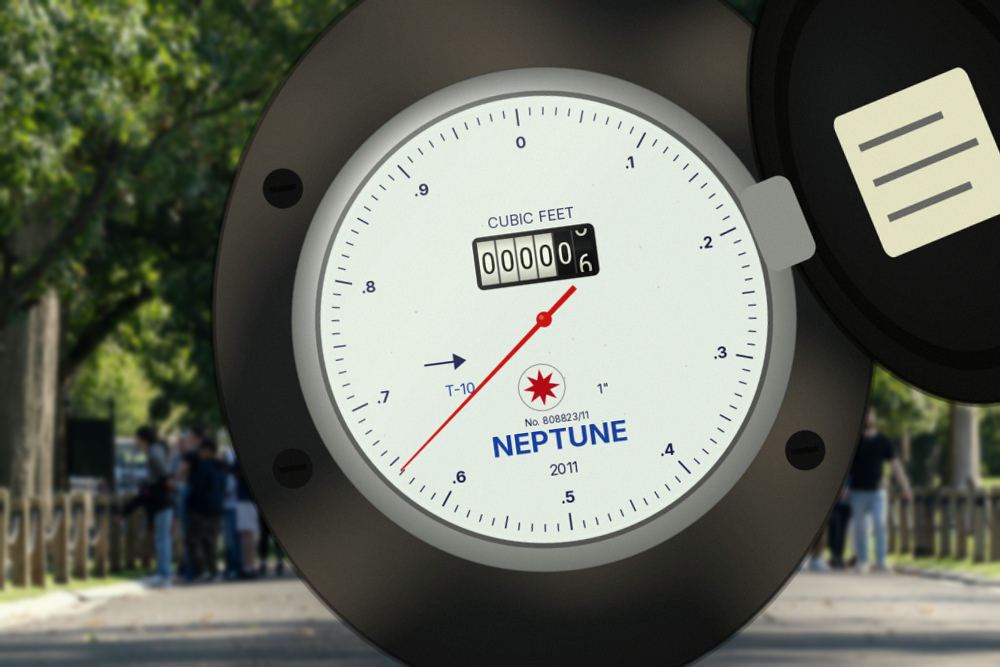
5.64 ft³
